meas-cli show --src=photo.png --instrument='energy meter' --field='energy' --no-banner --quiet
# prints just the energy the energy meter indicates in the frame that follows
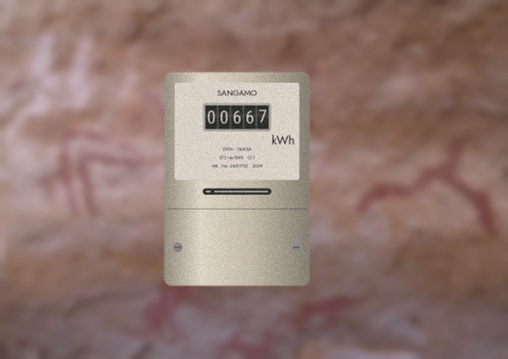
667 kWh
